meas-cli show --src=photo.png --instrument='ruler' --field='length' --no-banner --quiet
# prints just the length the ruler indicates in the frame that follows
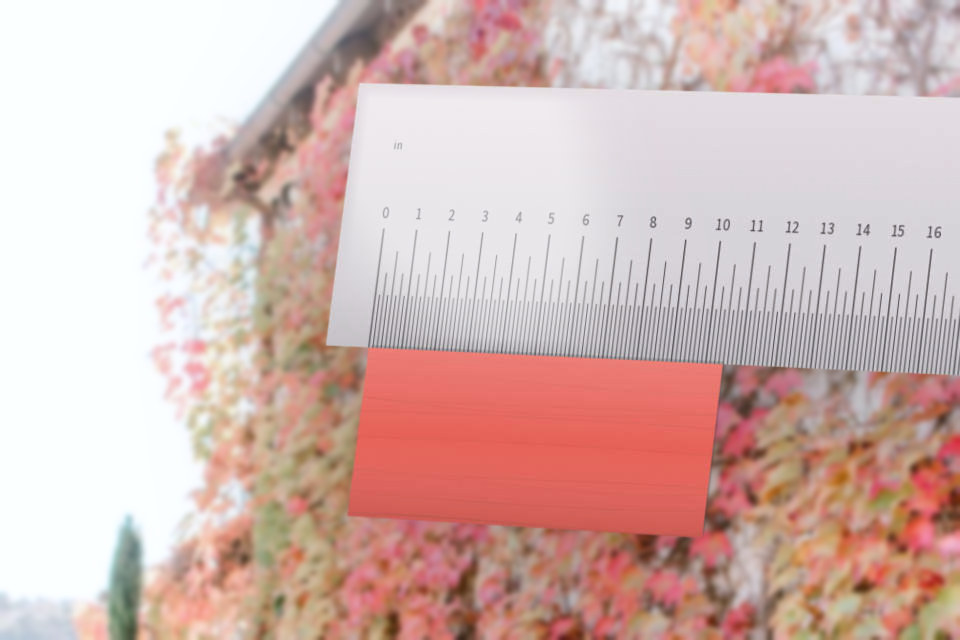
10.5 in
